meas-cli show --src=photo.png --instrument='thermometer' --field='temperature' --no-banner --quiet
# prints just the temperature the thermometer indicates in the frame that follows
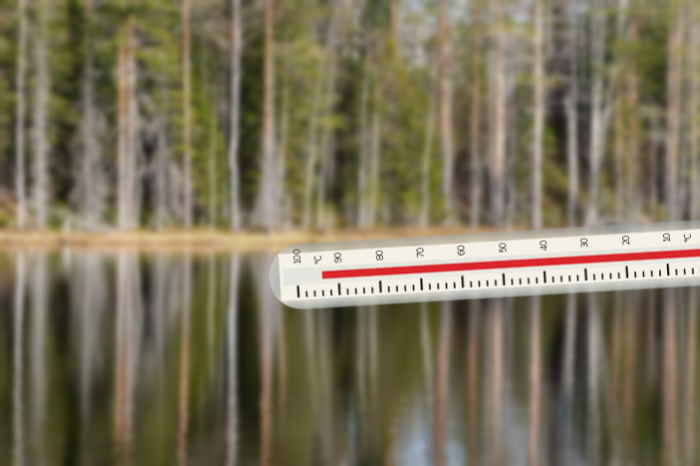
94 °C
